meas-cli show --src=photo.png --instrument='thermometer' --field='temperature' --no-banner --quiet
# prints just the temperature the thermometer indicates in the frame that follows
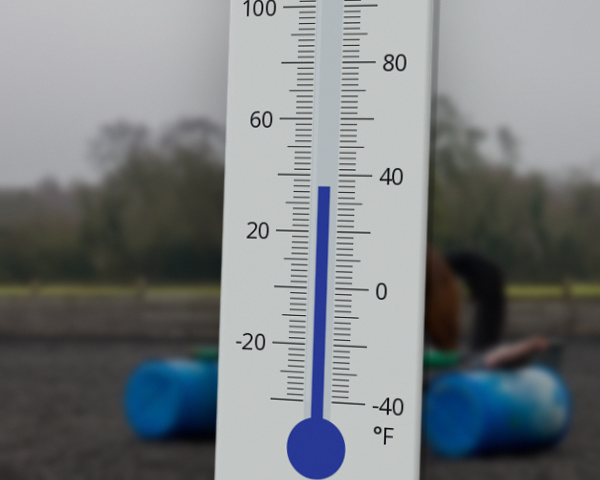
36 °F
